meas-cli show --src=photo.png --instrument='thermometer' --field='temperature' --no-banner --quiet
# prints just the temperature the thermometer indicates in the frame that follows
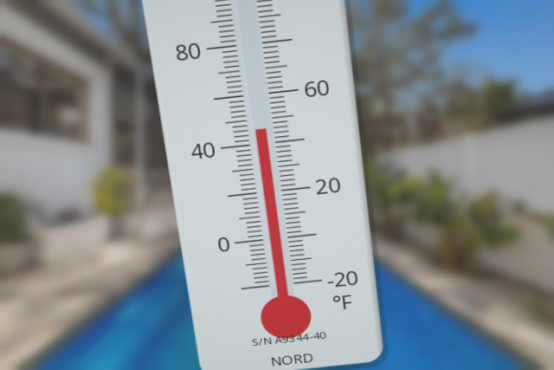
46 °F
